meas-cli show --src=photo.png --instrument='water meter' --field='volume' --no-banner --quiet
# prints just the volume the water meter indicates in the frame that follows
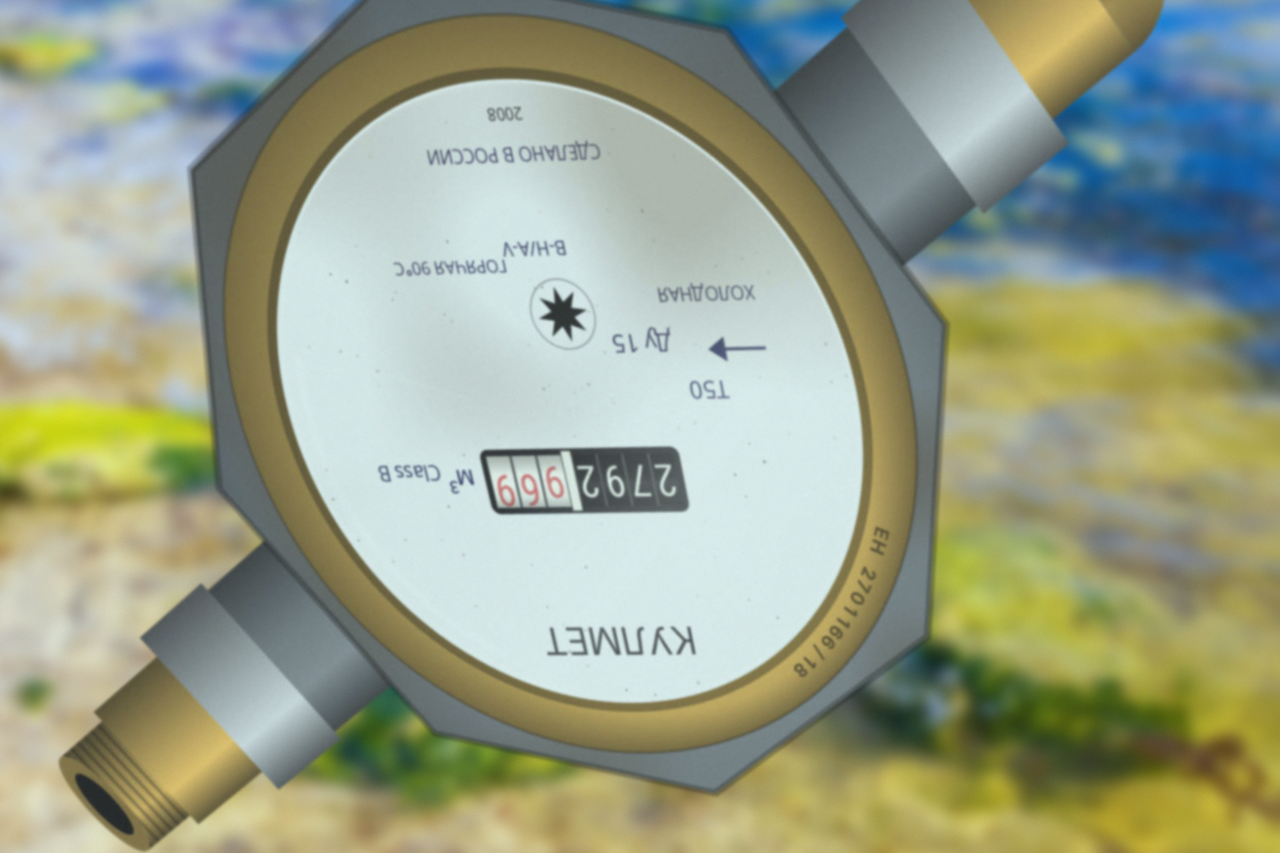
2792.969 m³
